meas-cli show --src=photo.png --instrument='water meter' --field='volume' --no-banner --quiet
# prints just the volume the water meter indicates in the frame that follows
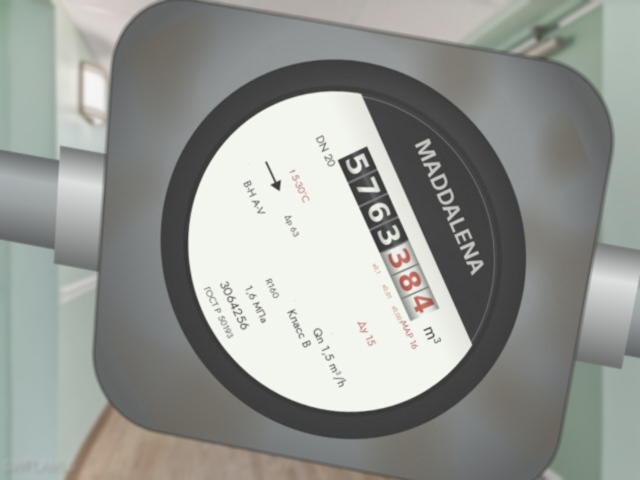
5763.384 m³
